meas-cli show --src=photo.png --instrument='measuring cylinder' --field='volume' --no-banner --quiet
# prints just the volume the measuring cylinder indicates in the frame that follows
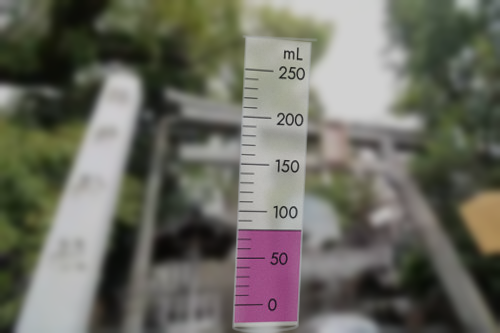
80 mL
